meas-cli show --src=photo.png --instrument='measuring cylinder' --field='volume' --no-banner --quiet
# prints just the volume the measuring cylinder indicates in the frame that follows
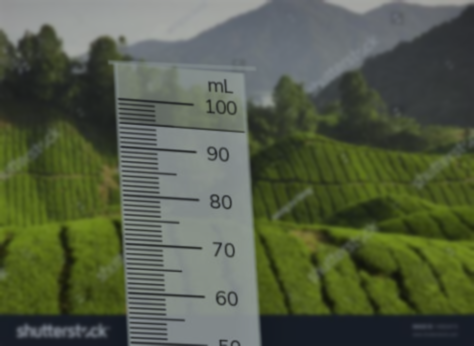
95 mL
